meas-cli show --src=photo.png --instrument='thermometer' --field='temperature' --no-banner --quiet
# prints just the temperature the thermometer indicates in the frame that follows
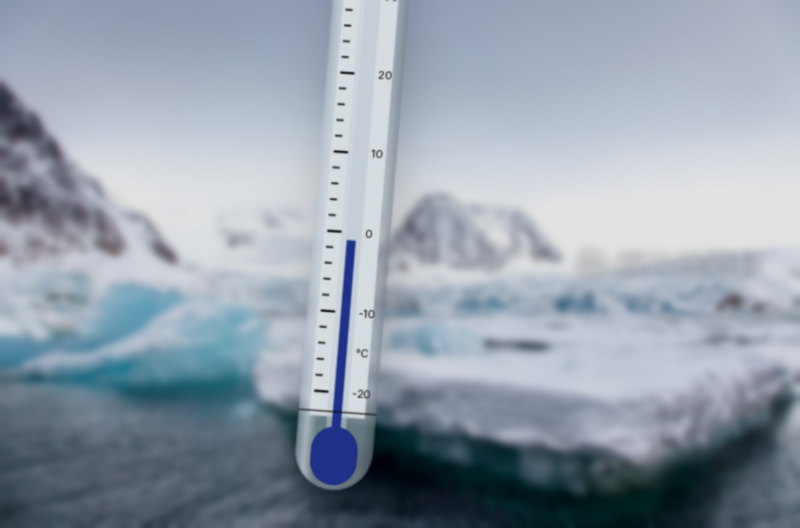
-1 °C
